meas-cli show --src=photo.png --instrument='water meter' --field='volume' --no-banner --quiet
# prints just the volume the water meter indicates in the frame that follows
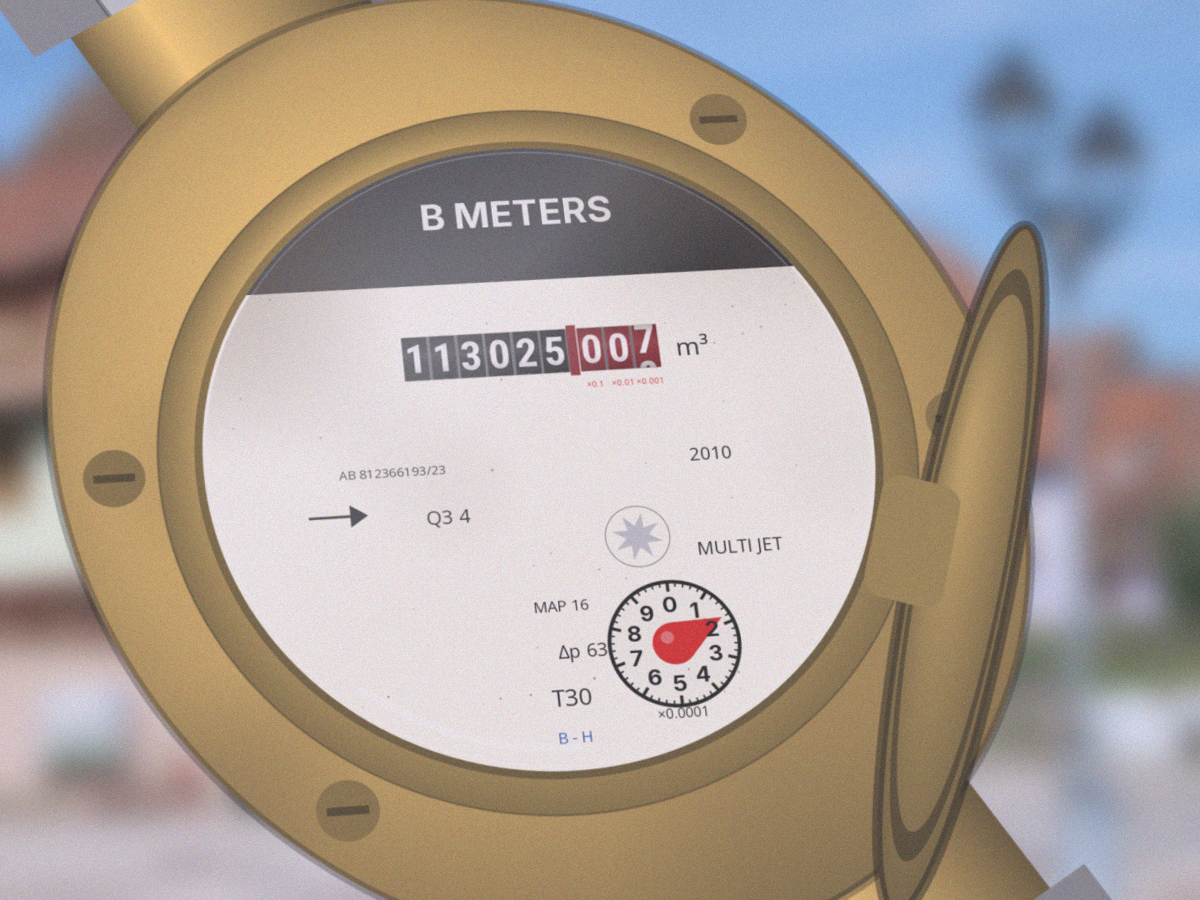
113025.0071 m³
